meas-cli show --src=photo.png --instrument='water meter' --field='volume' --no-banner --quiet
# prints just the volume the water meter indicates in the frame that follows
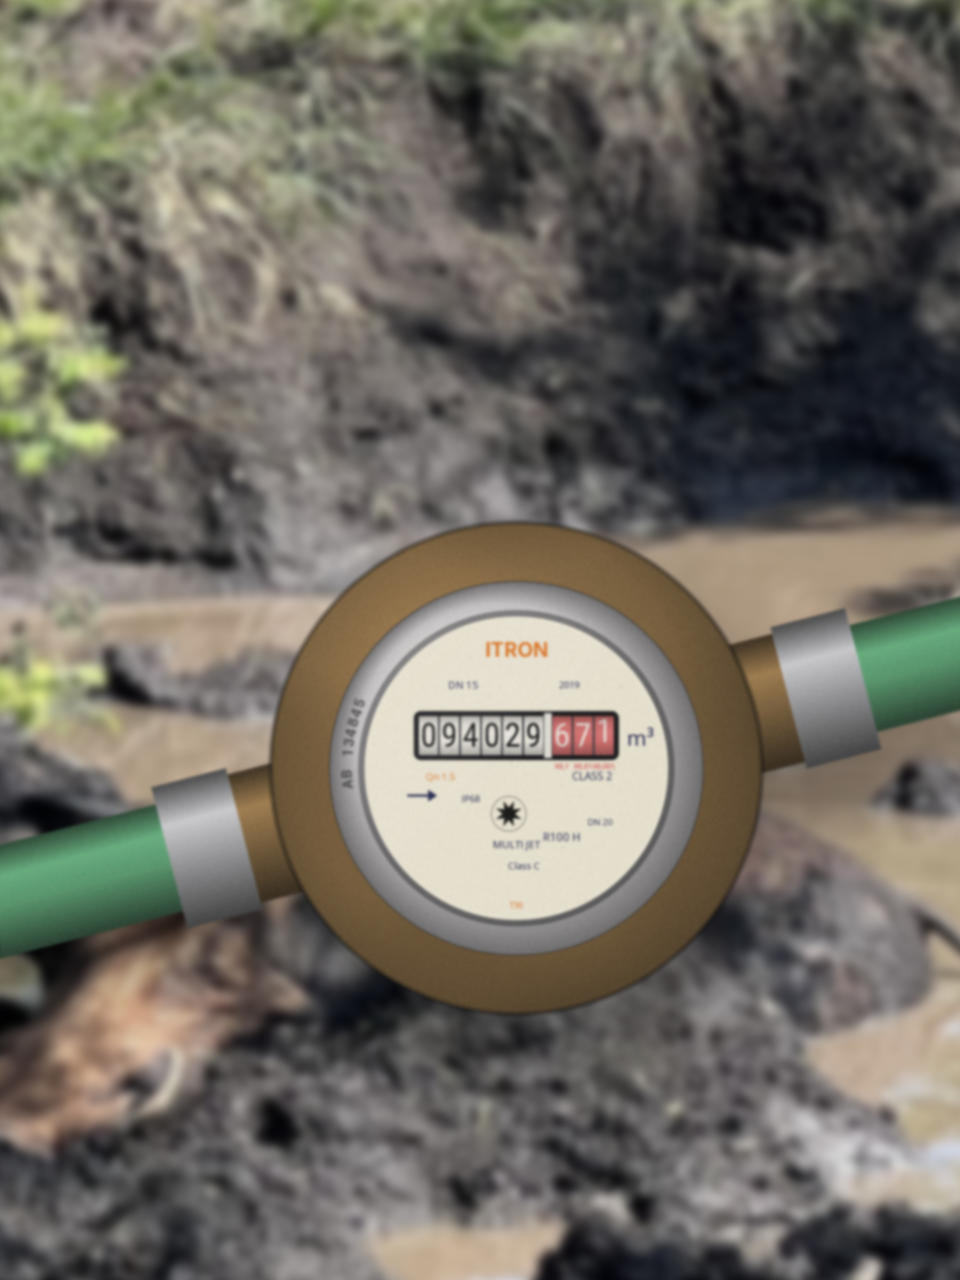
94029.671 m³
